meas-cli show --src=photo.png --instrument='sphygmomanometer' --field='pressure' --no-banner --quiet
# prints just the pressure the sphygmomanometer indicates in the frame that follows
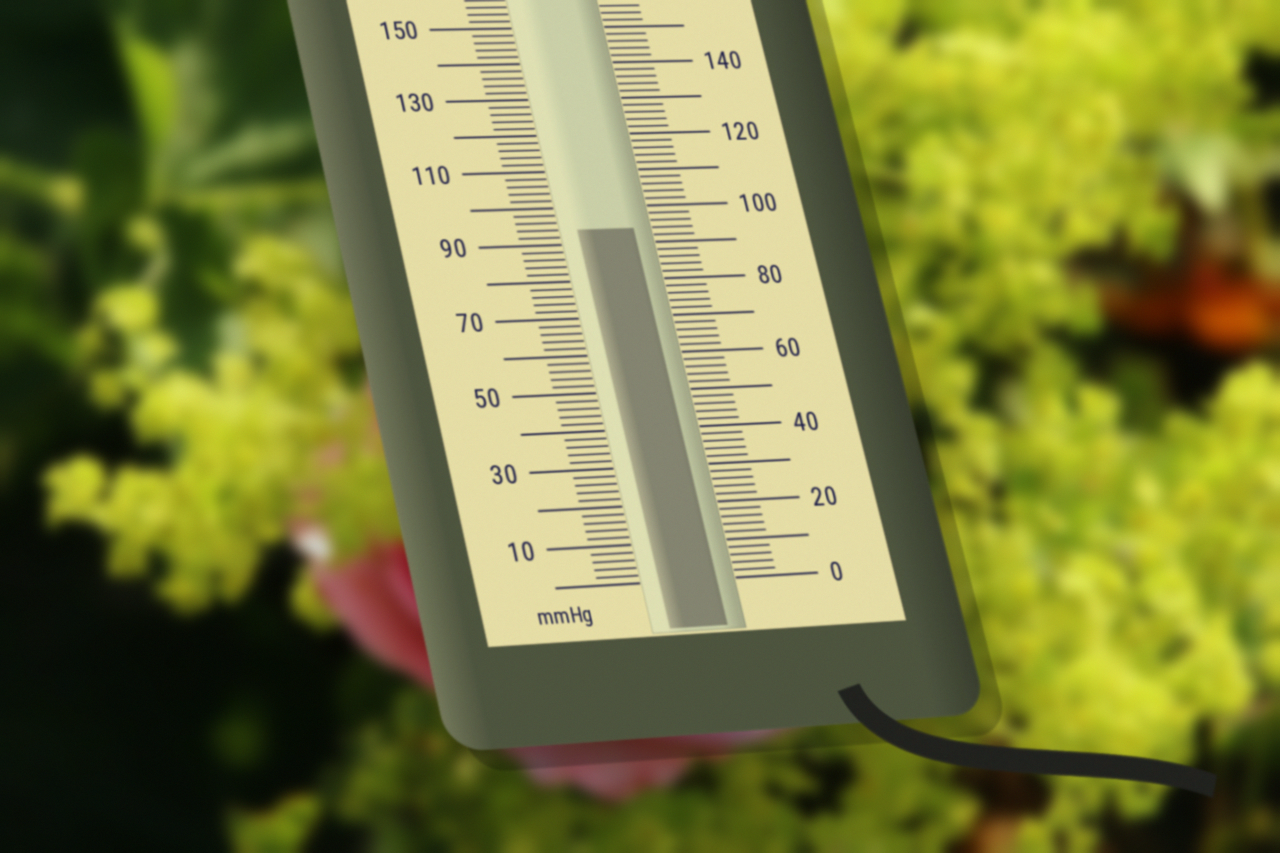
94 mmHg
